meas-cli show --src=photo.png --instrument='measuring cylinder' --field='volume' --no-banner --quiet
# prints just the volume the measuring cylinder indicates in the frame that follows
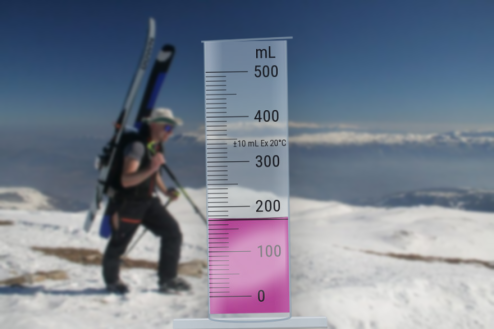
170 mL
